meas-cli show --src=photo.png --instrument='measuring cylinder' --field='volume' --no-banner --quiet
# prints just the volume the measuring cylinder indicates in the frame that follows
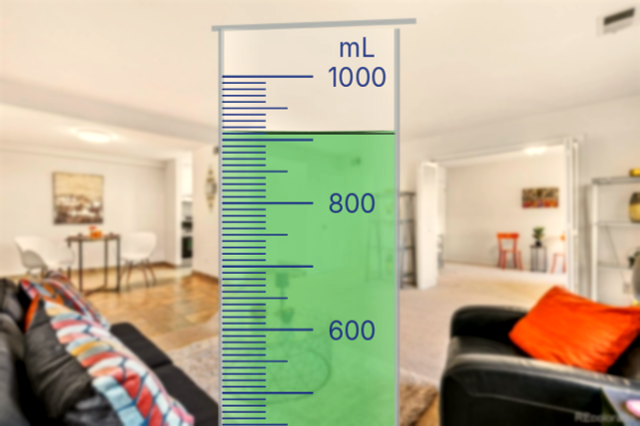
910 mL
